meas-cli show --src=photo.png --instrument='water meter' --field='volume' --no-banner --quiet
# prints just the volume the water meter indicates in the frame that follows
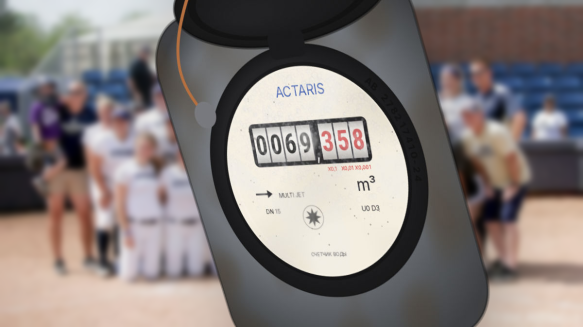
69.358 m³
